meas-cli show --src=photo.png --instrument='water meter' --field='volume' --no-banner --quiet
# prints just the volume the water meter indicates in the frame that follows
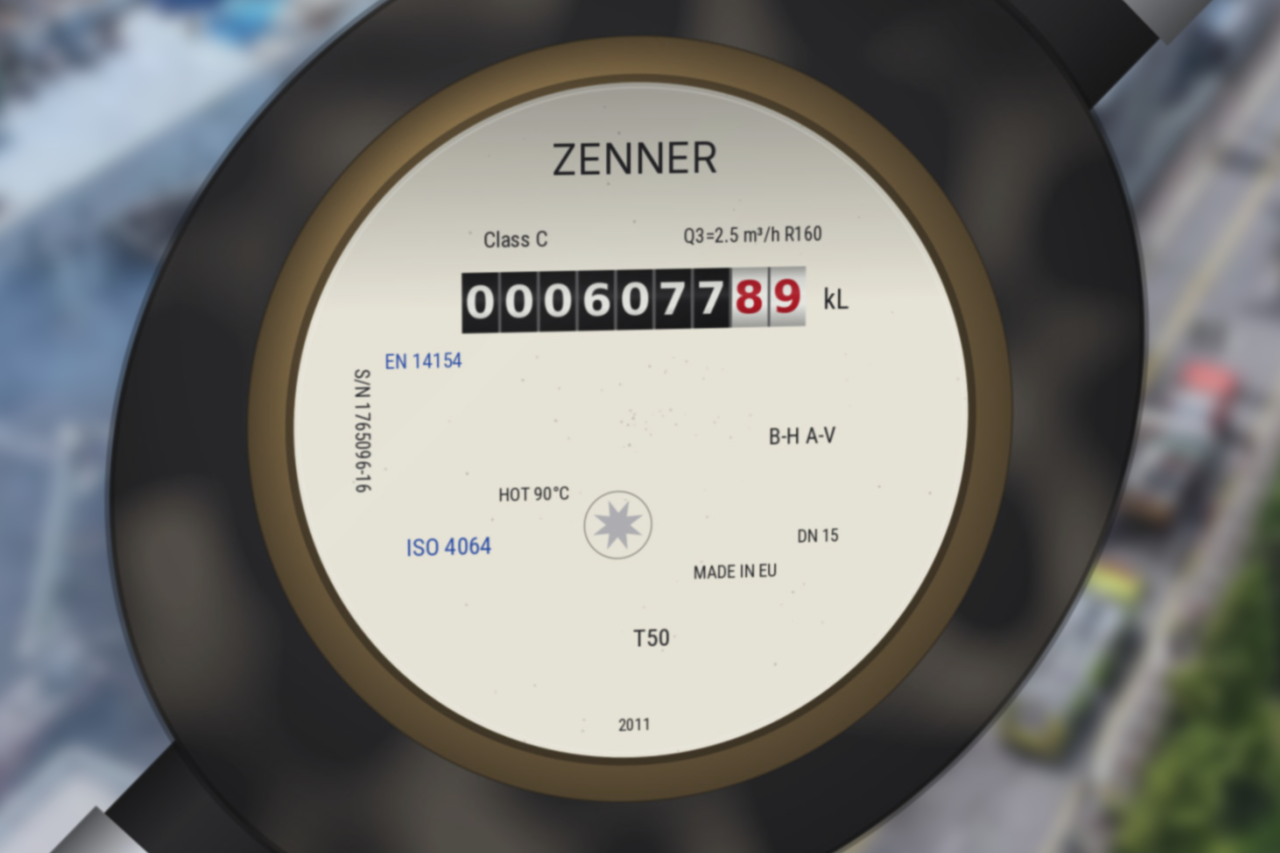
6077.89 kL
